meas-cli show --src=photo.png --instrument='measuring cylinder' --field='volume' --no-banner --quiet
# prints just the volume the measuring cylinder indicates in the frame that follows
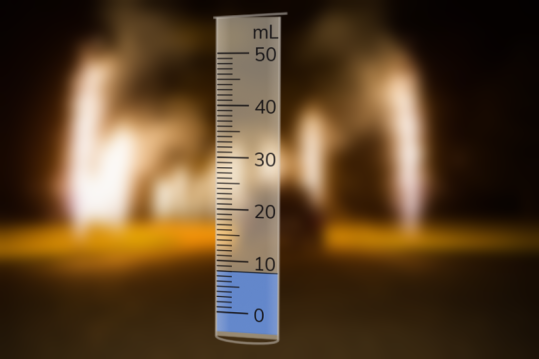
8 mL
